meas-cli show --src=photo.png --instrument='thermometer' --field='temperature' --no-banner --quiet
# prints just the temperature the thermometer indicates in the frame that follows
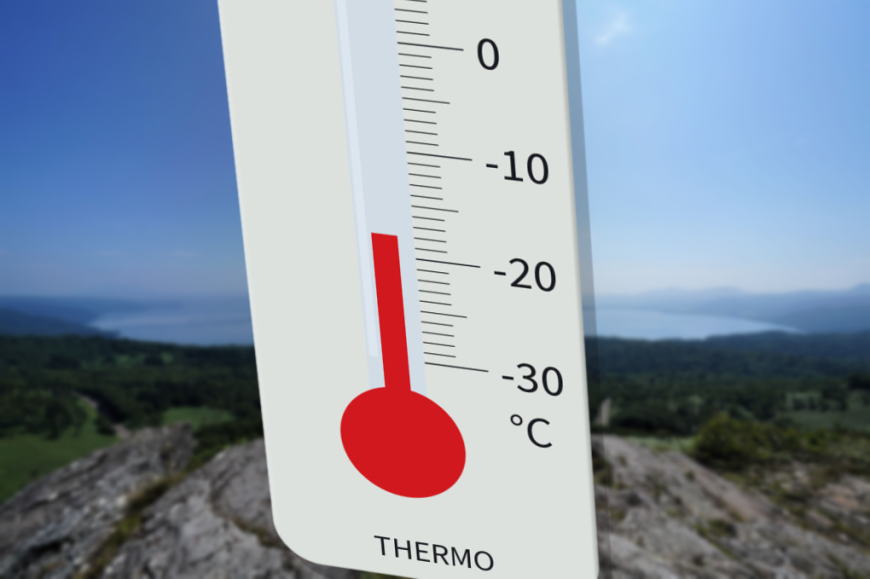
-18 °C
